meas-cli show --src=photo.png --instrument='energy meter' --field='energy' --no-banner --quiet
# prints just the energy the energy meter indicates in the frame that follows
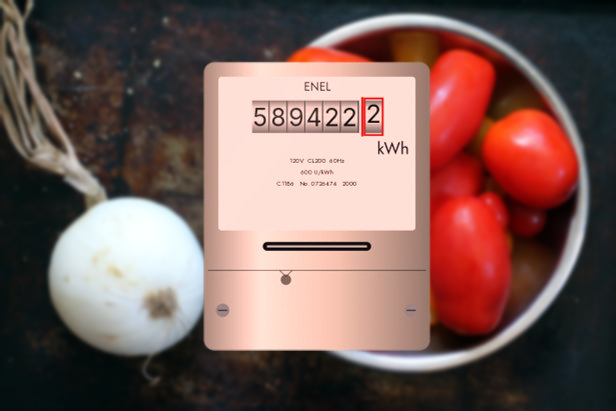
589422.2 kWh
